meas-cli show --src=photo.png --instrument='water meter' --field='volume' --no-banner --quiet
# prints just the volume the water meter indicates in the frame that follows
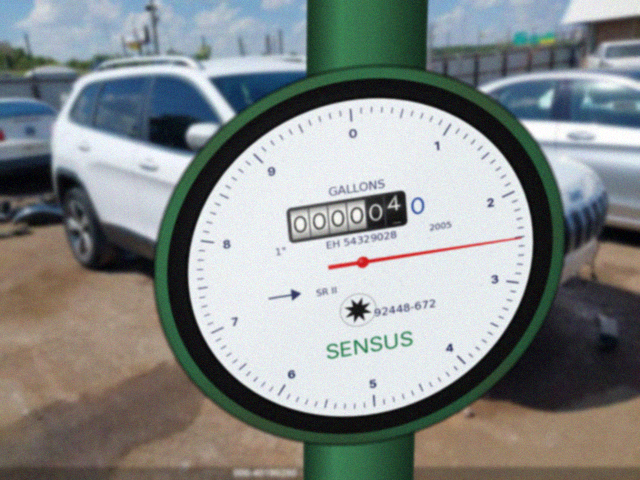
42.5 gal
